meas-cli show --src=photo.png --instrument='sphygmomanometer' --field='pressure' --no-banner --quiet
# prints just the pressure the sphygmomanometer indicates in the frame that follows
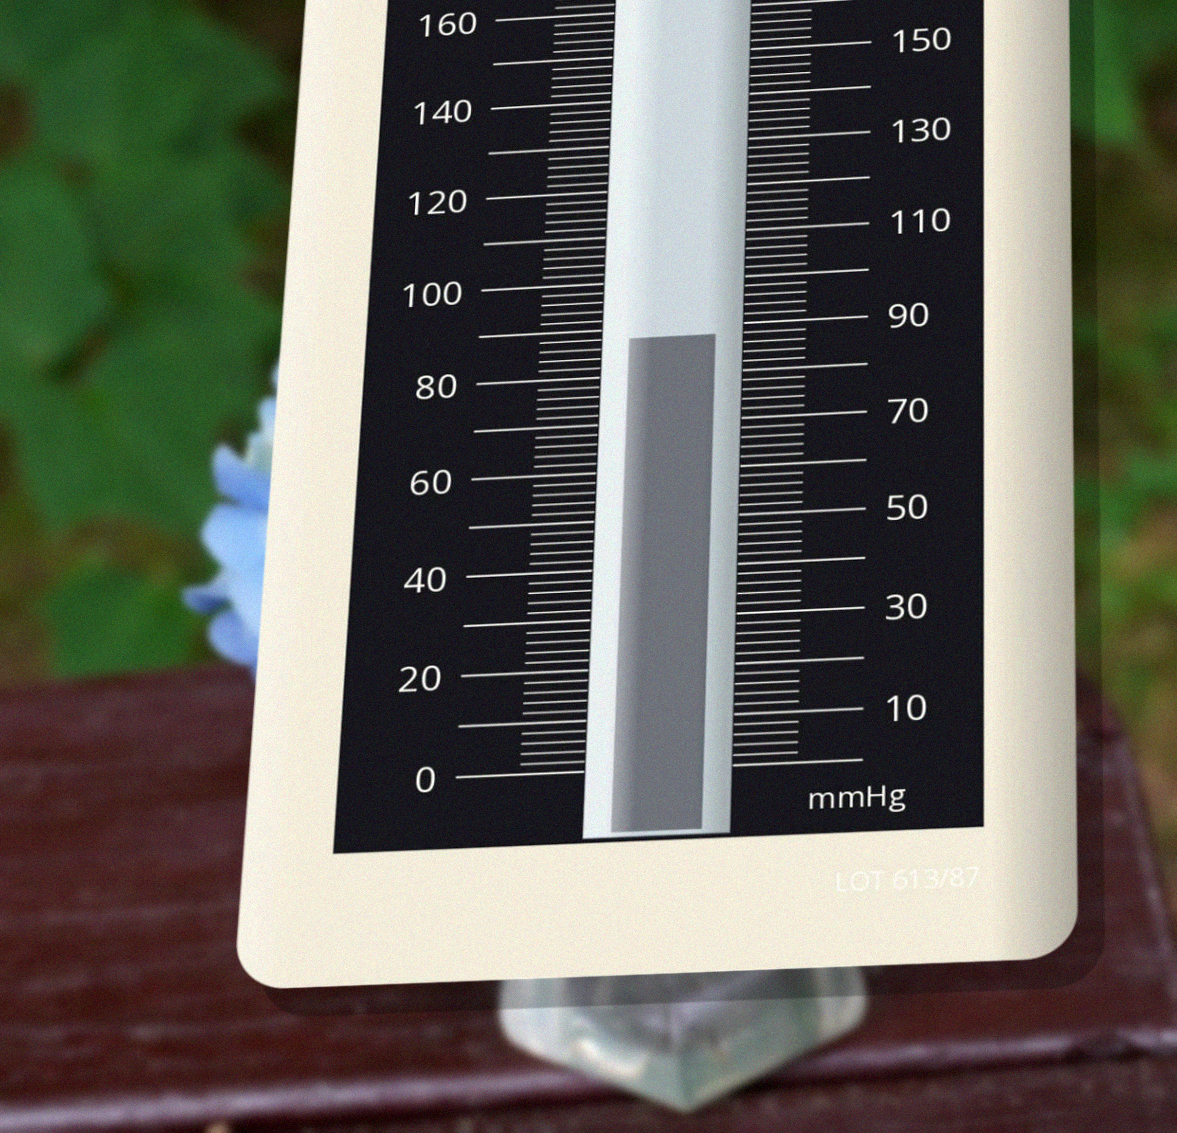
88 mmHg
